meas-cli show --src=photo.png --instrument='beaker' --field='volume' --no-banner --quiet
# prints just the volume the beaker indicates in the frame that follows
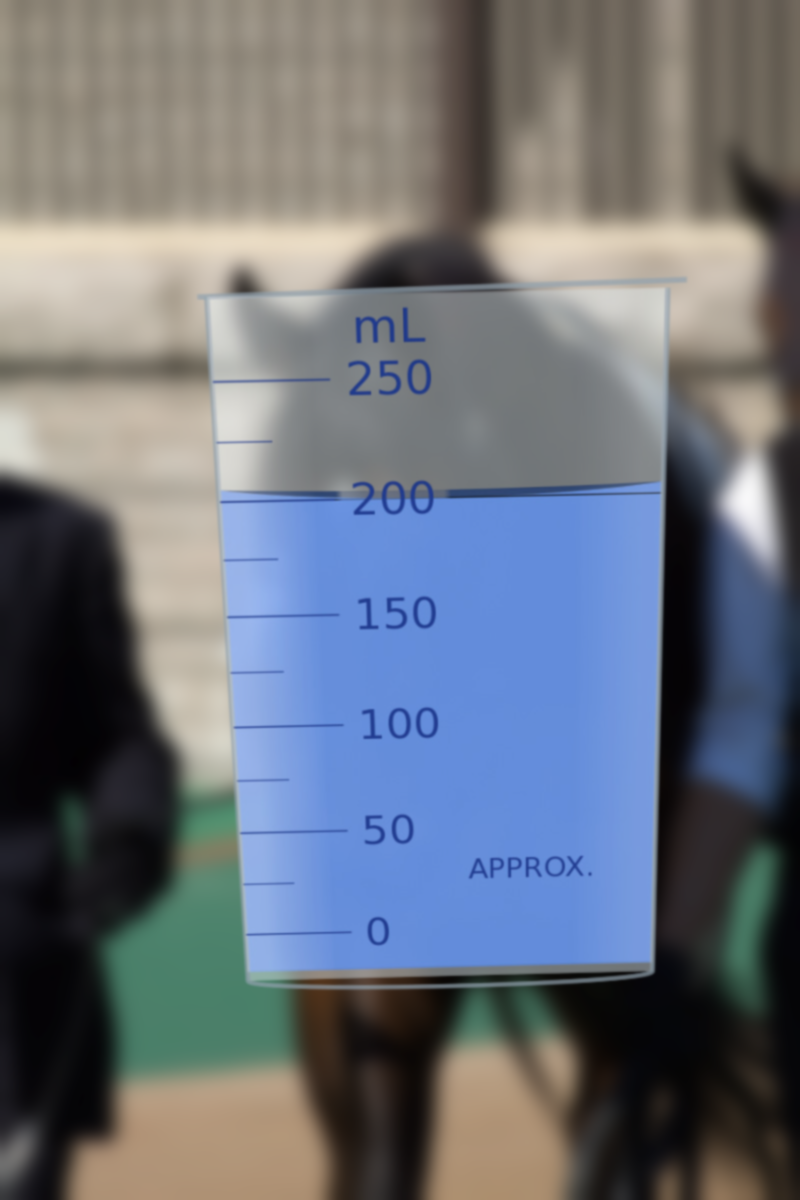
200 mL
